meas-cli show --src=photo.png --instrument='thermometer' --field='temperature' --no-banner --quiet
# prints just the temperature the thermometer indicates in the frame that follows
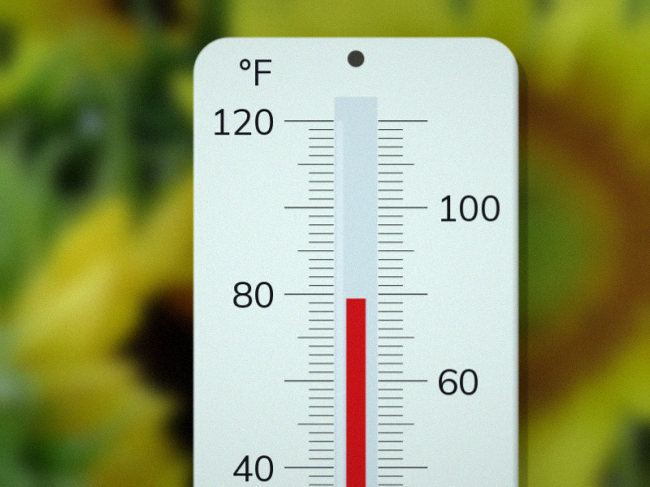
79 °F
